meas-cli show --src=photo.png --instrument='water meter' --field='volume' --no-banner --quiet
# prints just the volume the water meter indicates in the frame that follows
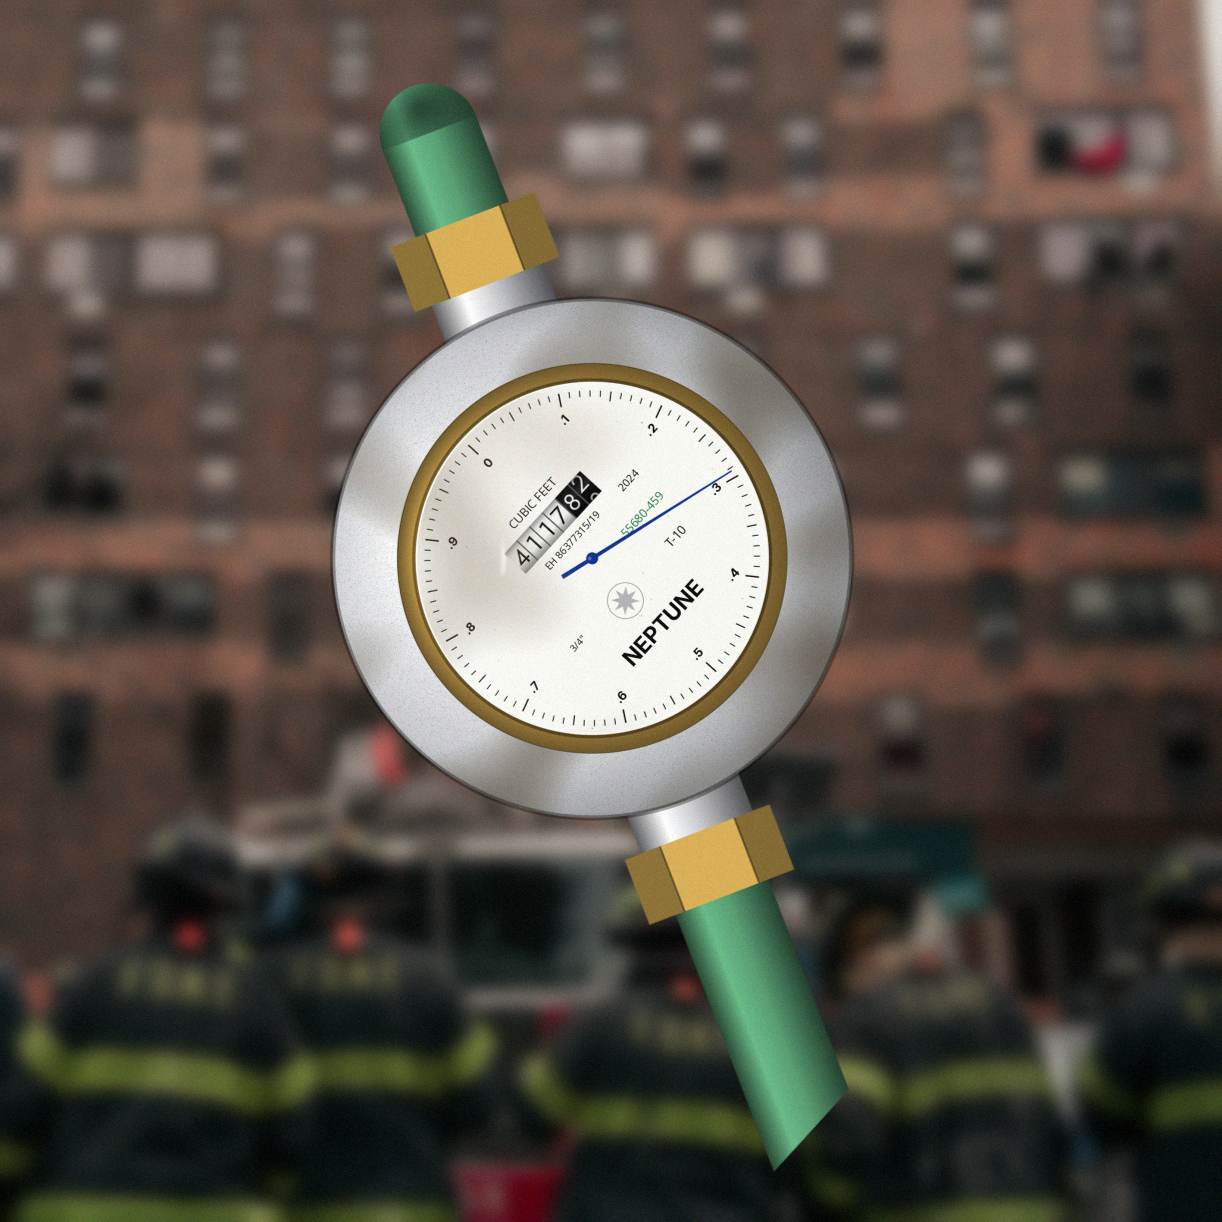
411782.29 ft³
